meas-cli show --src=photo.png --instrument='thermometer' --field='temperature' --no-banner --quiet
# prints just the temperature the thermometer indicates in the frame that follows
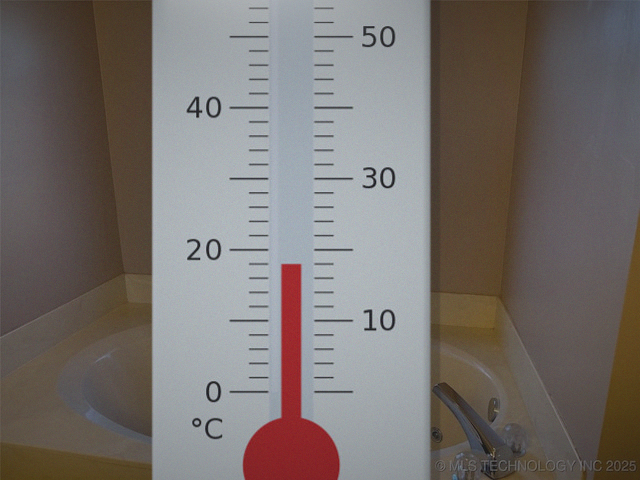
18 °C
